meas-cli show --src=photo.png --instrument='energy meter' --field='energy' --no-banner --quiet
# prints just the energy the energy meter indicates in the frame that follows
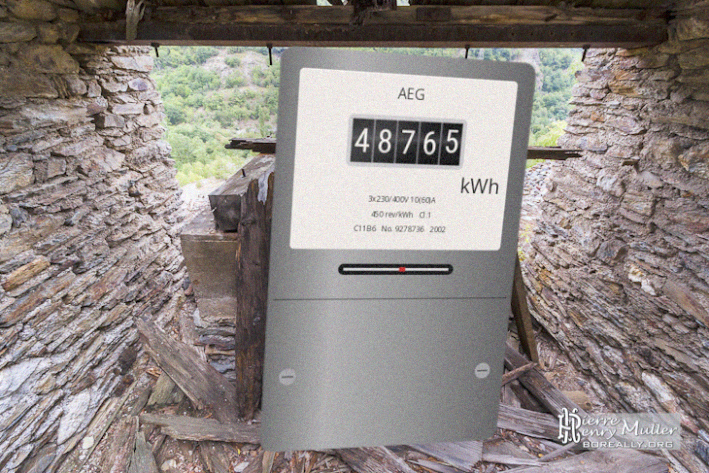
48765 kWh
